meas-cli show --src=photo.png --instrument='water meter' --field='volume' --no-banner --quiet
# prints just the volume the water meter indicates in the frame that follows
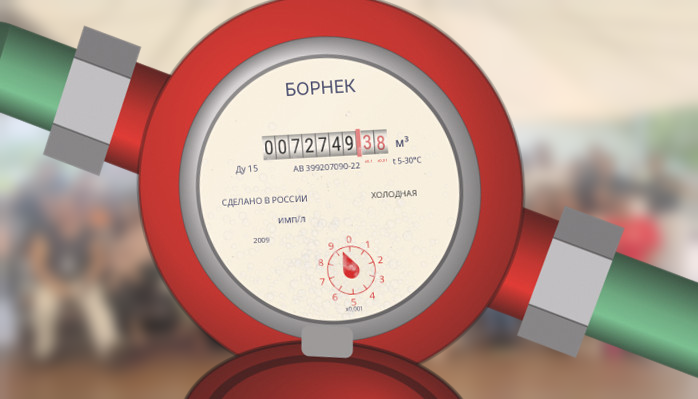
72749.379 m³
